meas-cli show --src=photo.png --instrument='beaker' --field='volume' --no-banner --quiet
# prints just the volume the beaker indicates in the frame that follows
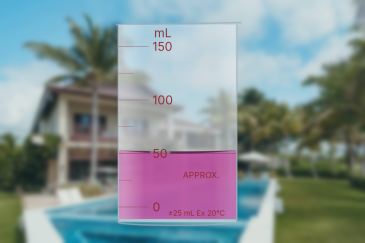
50 mL
